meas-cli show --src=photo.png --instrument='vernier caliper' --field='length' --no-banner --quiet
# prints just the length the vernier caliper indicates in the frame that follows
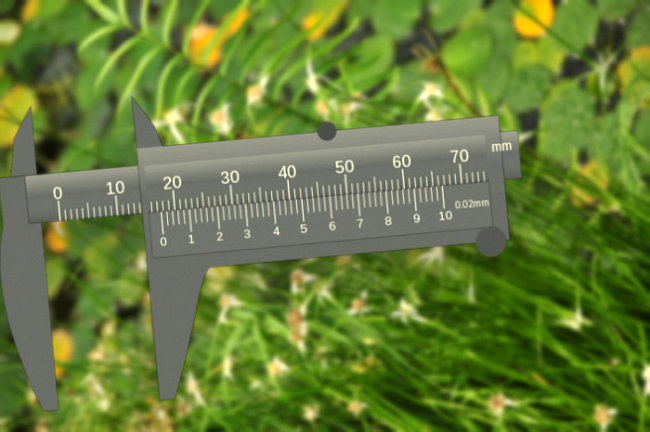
17.6 mm
